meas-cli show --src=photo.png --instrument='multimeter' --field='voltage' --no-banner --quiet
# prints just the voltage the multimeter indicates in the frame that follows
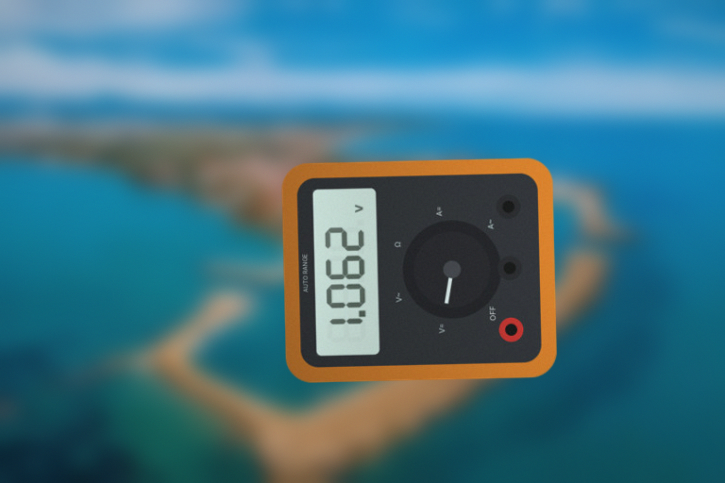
1.062 V
